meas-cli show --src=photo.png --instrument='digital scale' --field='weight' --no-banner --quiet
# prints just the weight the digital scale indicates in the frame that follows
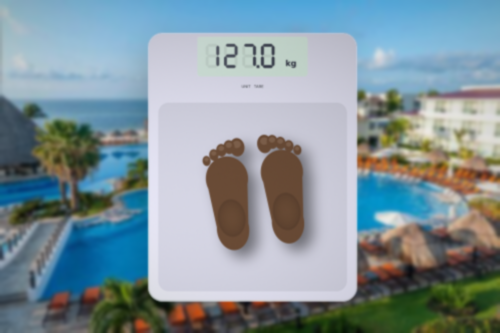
127.0 kg
